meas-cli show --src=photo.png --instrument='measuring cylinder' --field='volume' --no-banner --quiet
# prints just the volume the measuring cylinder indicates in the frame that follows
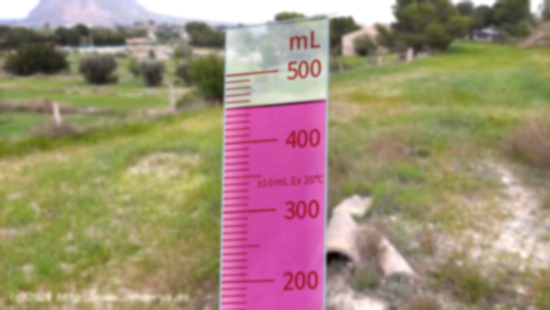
450 mL
